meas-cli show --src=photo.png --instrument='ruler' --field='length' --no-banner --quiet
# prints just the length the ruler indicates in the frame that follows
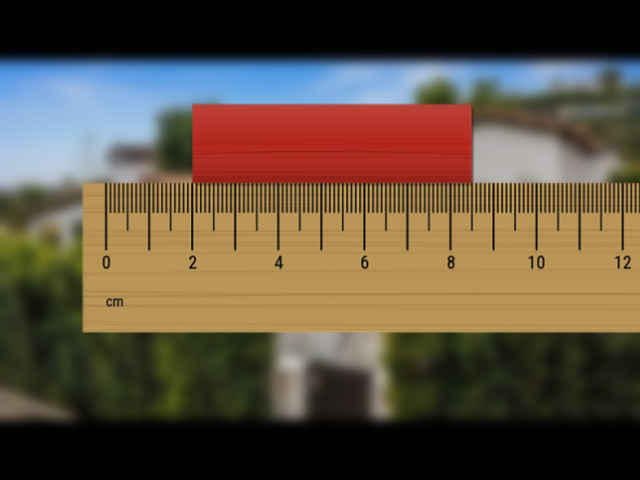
6.5 cm
